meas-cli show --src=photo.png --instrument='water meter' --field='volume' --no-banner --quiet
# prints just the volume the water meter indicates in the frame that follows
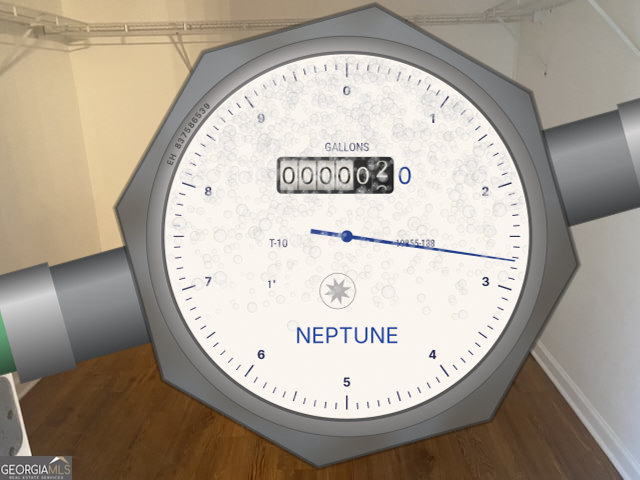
22.7 gal
